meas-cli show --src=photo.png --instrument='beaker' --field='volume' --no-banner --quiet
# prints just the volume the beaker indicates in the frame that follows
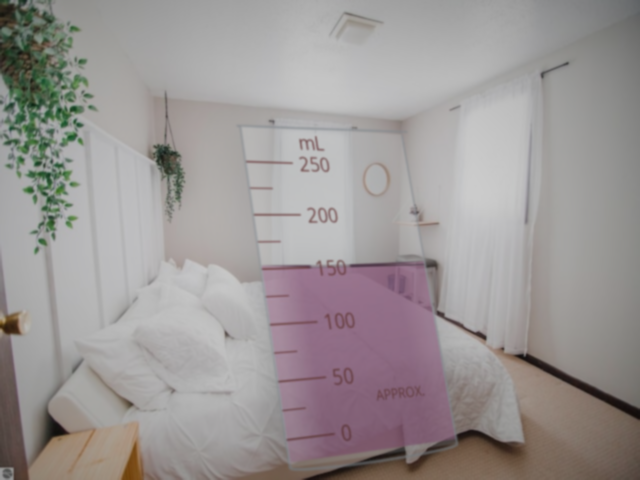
150 mL
